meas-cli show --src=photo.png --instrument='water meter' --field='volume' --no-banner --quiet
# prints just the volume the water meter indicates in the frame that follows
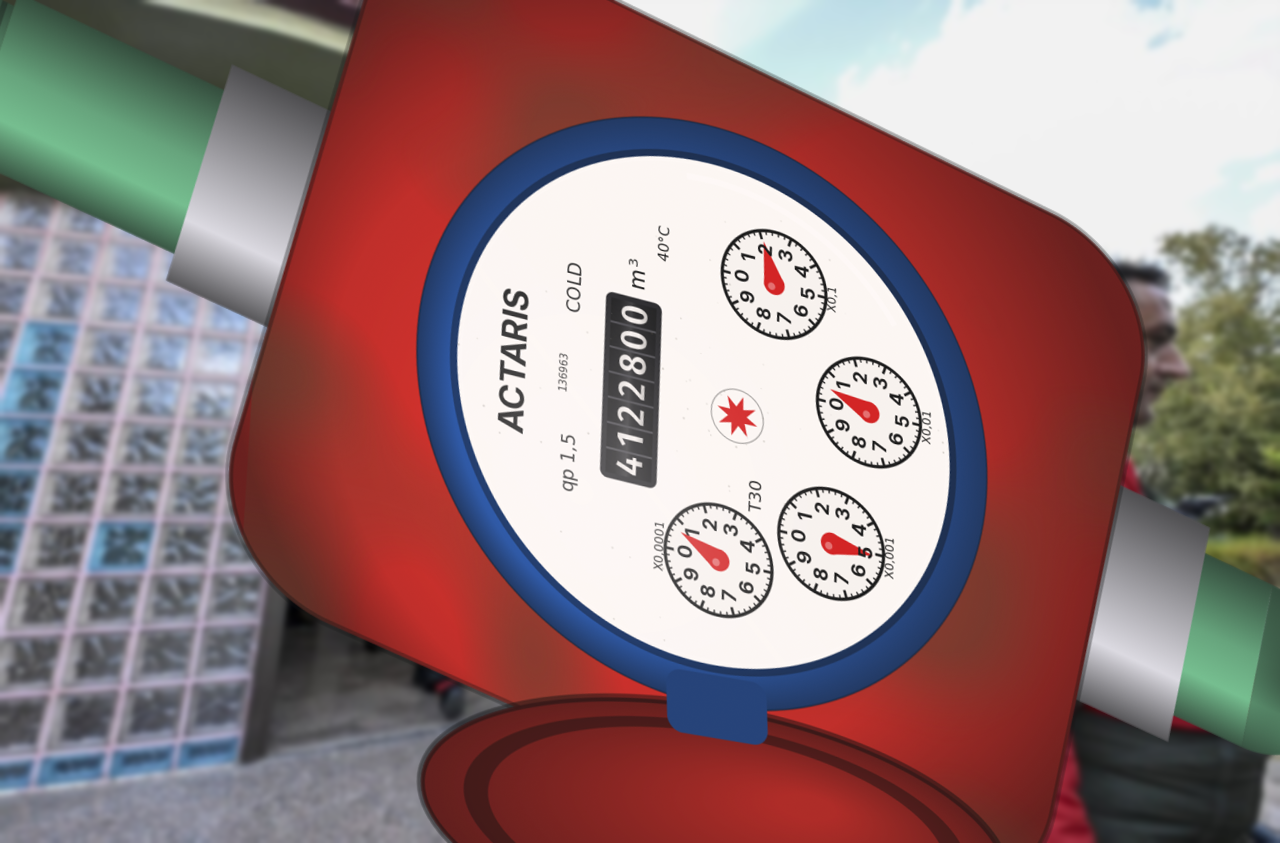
4122800.2050 m³
